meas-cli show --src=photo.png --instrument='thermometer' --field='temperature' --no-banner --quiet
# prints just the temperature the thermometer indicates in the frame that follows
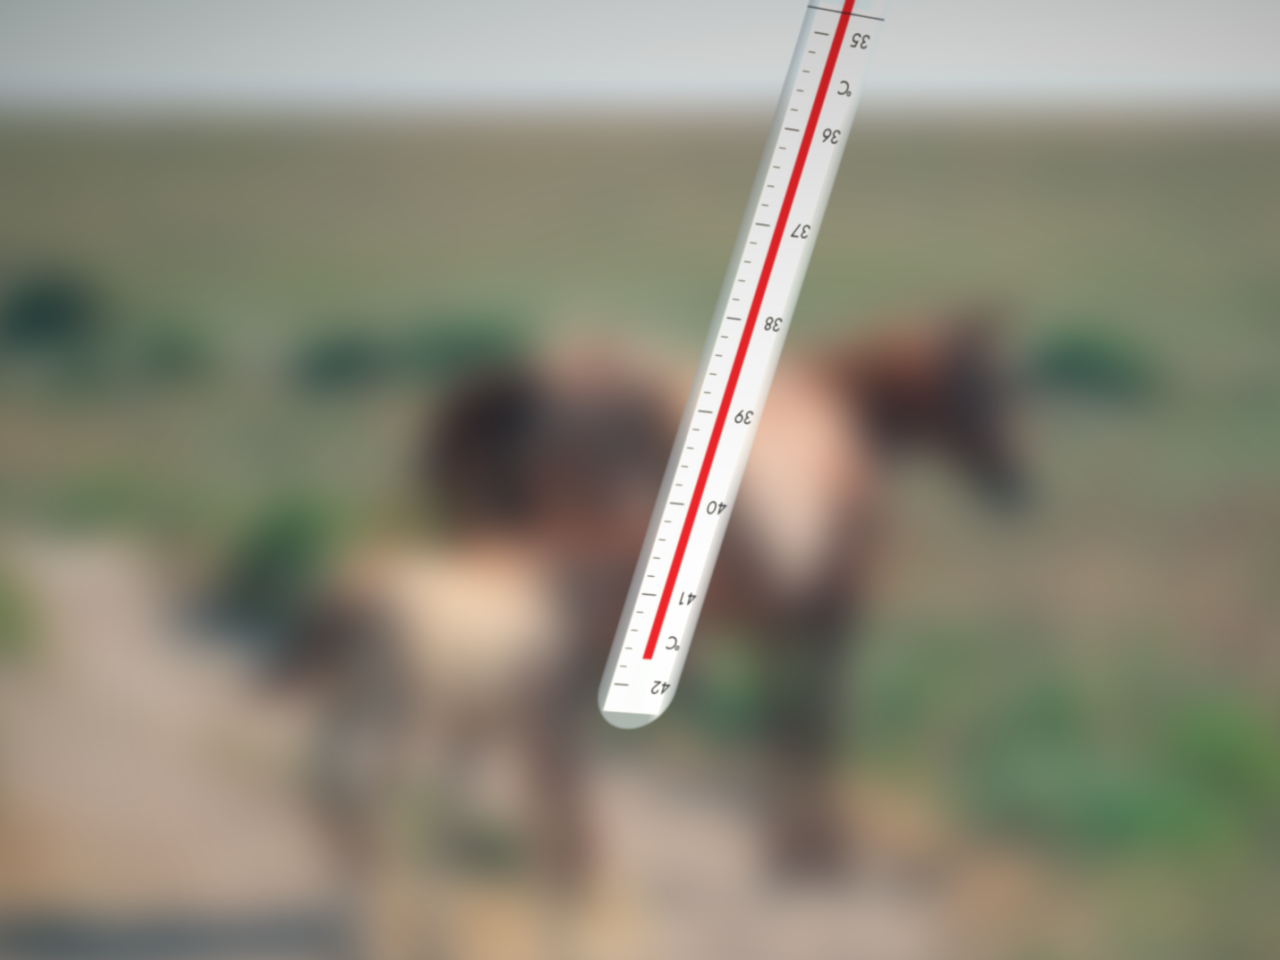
41.7 °C
